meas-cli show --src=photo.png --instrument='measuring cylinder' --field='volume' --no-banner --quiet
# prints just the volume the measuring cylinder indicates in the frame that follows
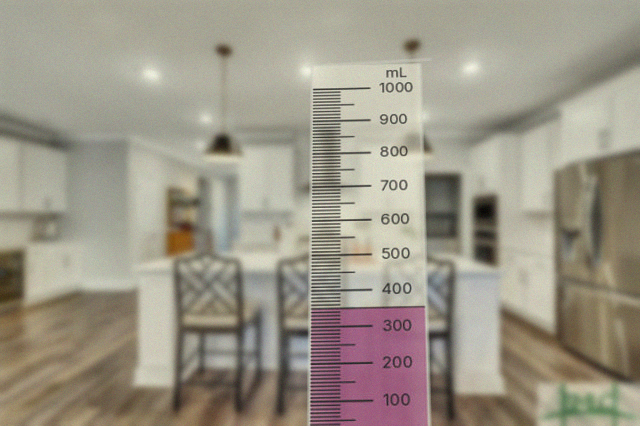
350 mL
